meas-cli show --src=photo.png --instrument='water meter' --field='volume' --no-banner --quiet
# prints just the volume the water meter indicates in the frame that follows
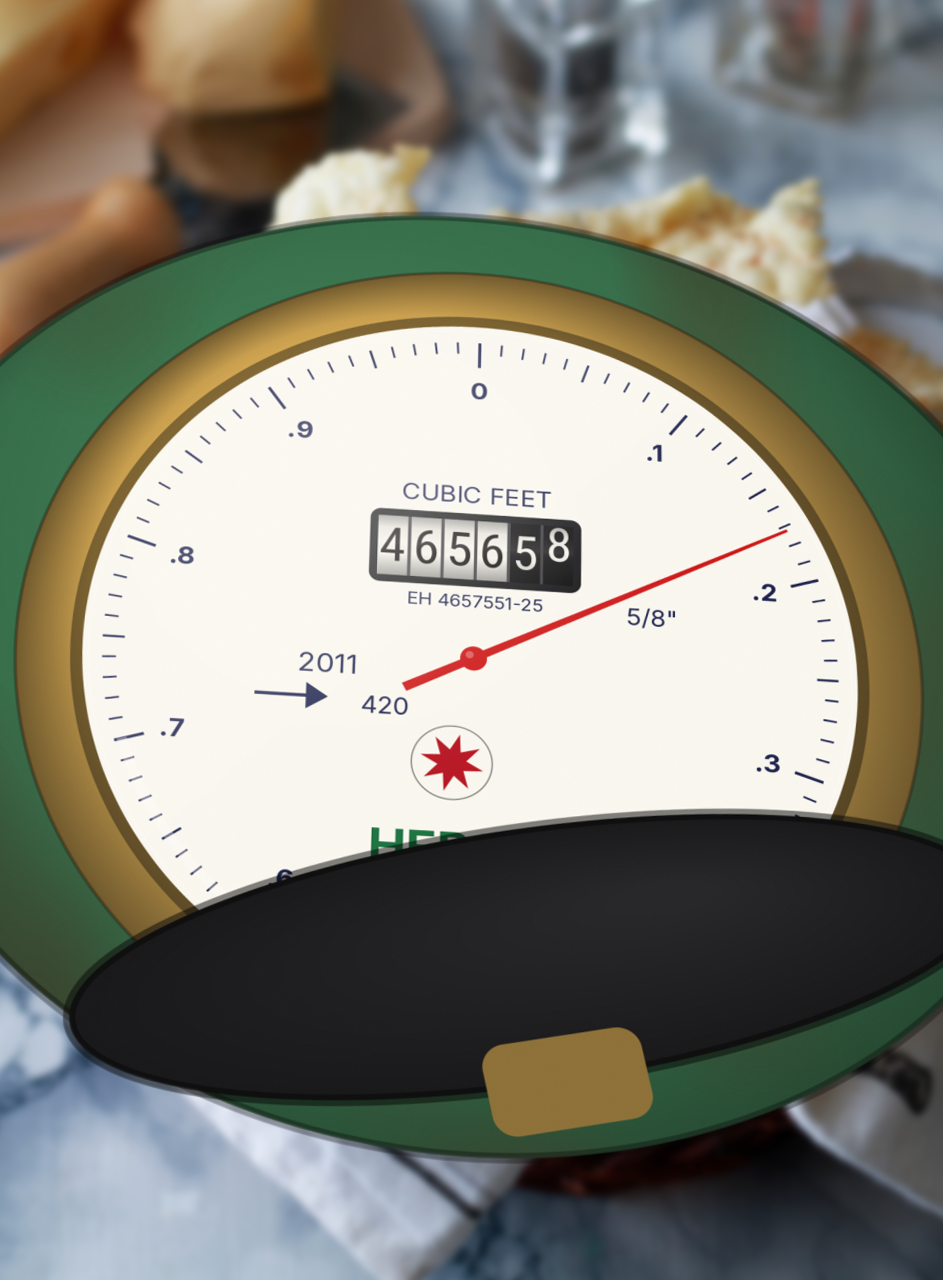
465658.17 ft³
